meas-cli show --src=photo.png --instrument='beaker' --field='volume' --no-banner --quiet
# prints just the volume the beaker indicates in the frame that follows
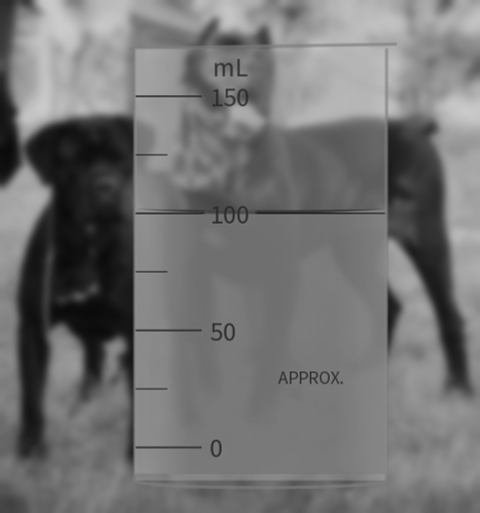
100 mL
